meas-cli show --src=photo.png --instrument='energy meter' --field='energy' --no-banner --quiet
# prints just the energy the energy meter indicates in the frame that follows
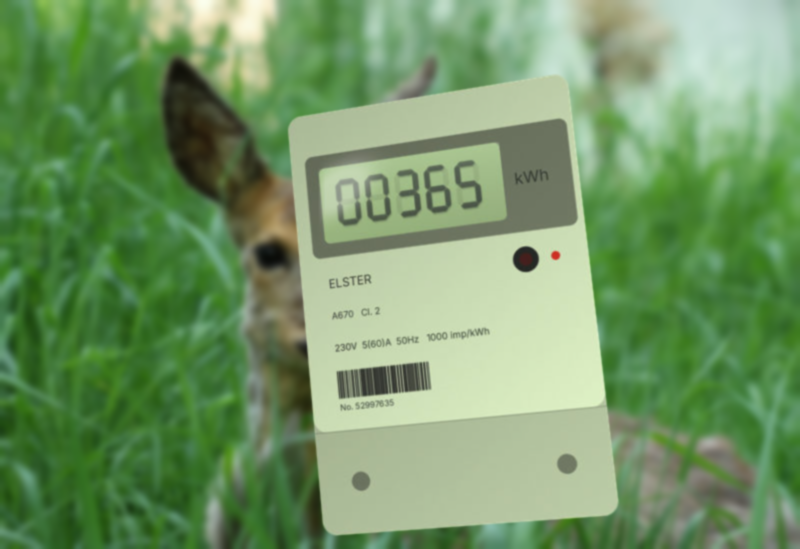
365 kWh
